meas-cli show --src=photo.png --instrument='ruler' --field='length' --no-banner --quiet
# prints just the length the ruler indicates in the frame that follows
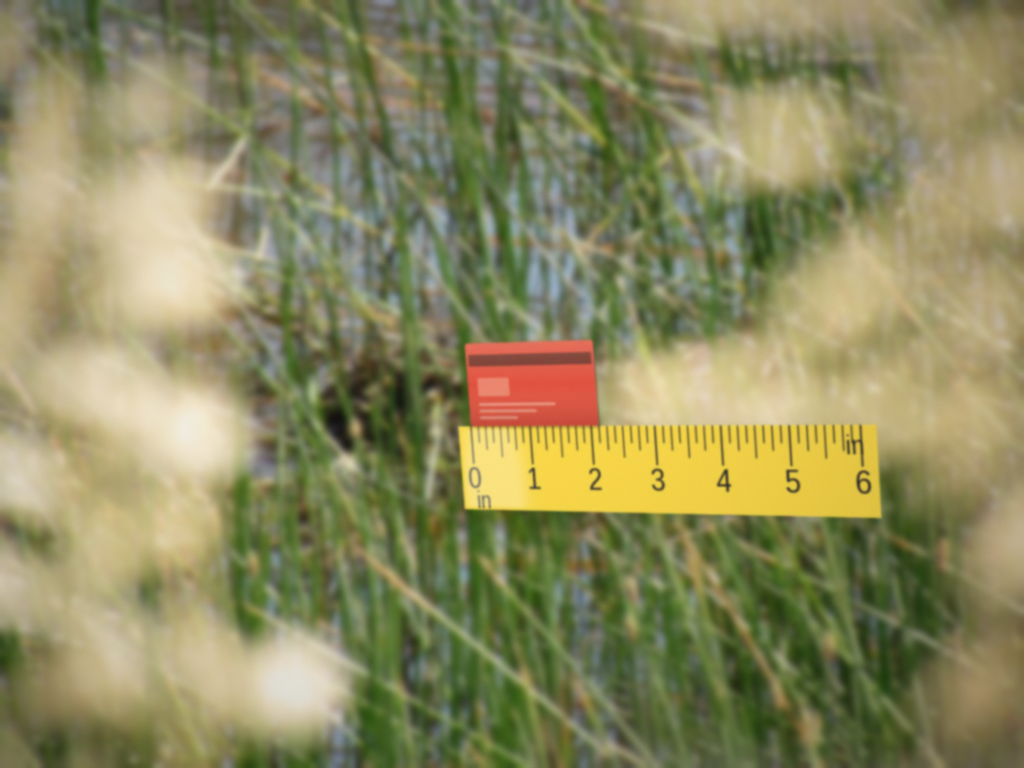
2.125 in
